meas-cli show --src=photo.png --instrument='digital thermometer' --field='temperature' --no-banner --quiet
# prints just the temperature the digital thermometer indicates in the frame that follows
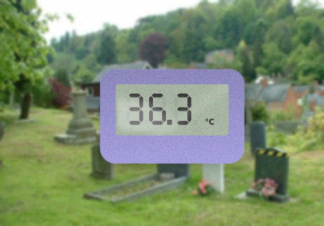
36.3 °C
